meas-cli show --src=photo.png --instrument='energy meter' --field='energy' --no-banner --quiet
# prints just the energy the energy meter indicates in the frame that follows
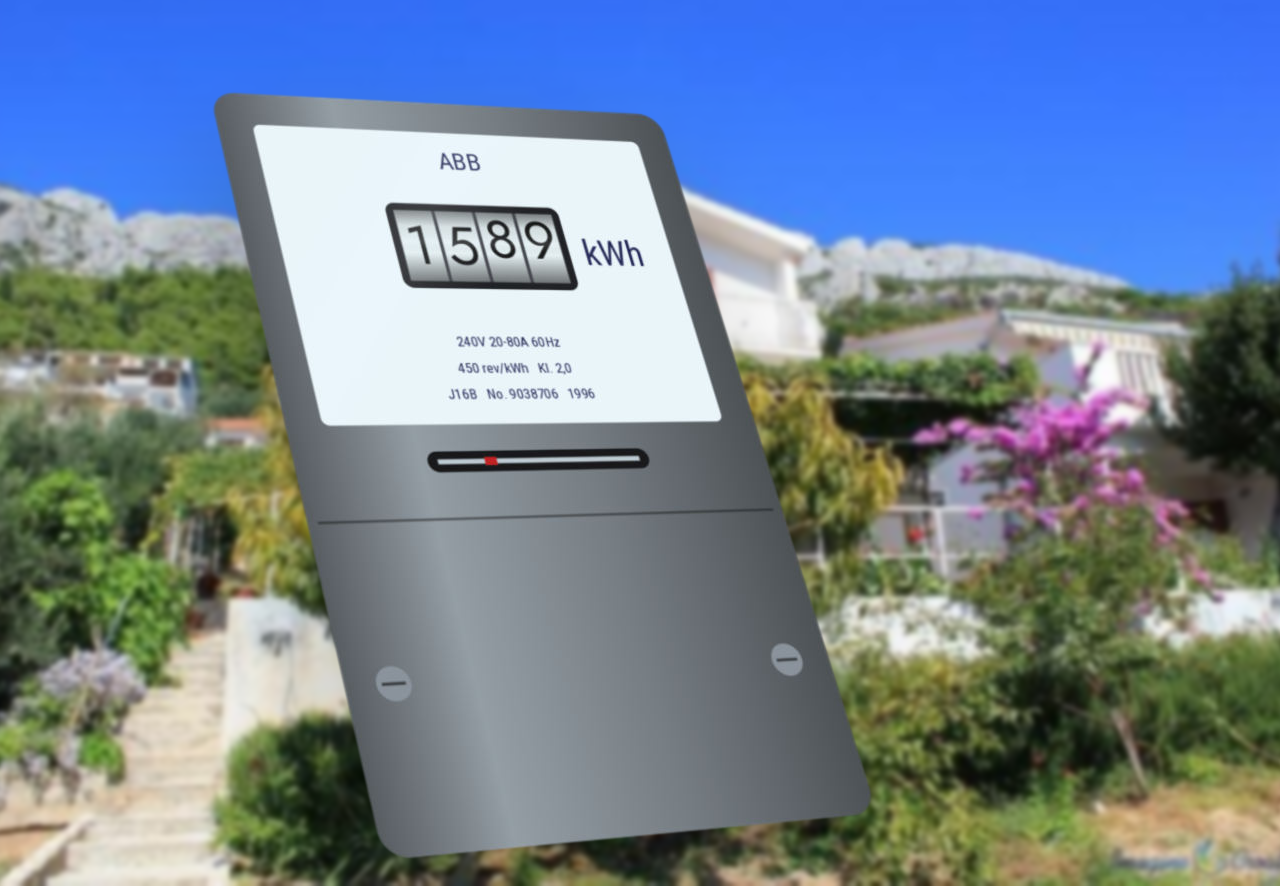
1589 kWh
